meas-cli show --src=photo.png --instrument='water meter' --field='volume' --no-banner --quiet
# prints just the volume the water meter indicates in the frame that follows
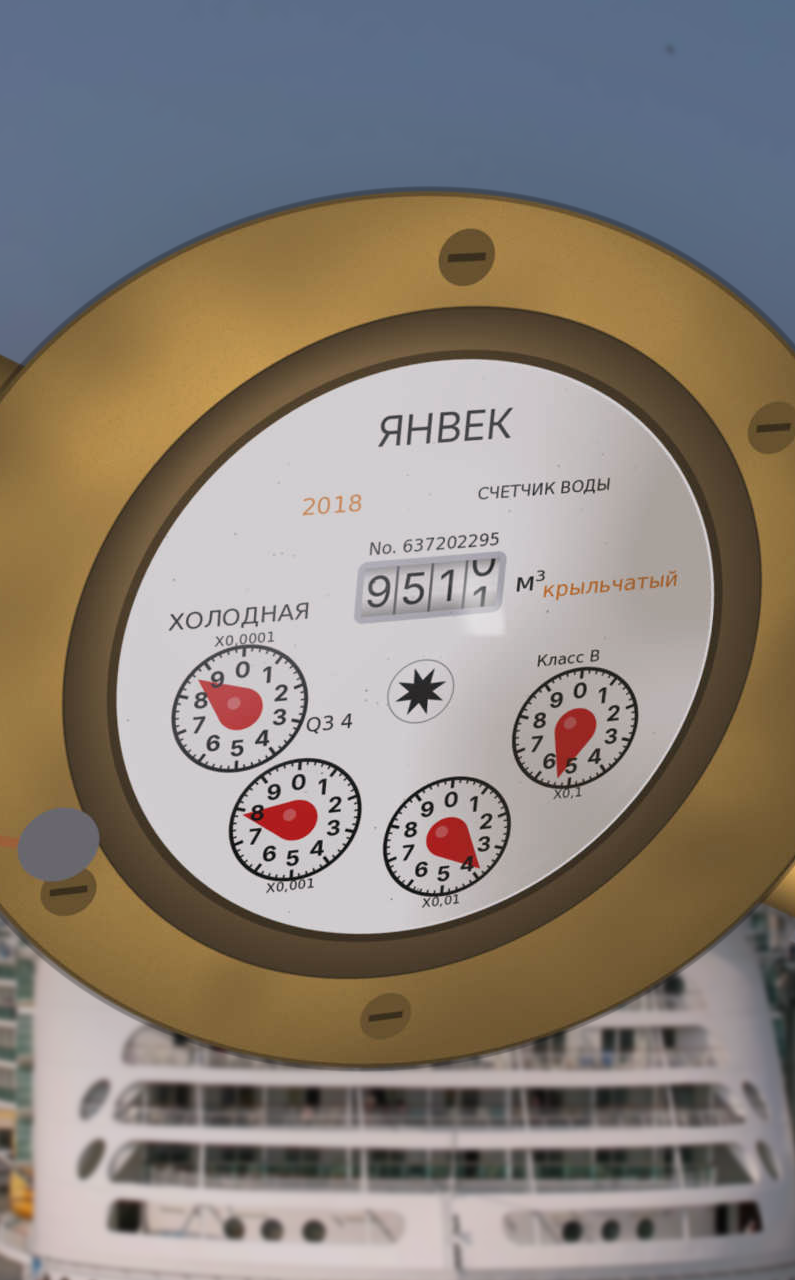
9510.5378 m³
